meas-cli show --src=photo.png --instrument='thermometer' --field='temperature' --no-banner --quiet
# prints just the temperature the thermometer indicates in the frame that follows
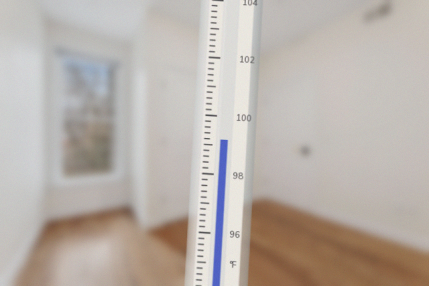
99.2 °F
